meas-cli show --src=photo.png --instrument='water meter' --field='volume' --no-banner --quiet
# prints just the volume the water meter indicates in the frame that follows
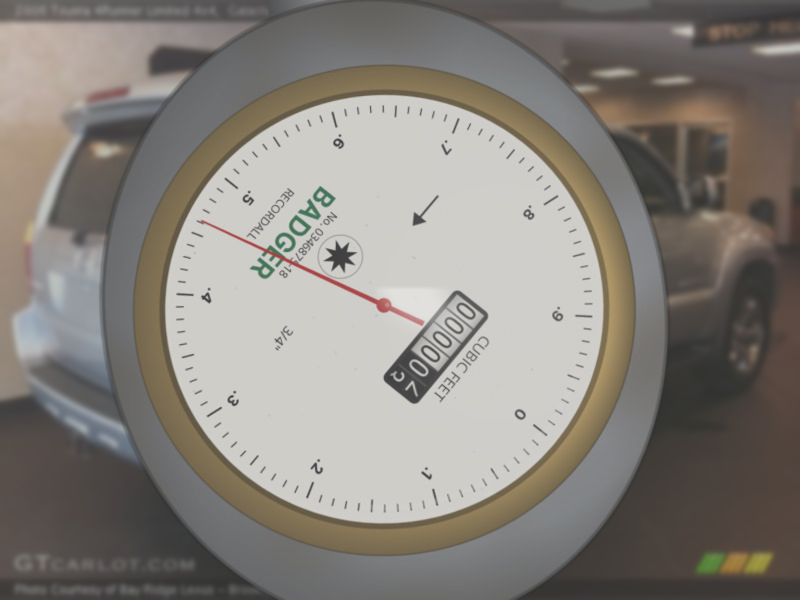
2.46 ft³
